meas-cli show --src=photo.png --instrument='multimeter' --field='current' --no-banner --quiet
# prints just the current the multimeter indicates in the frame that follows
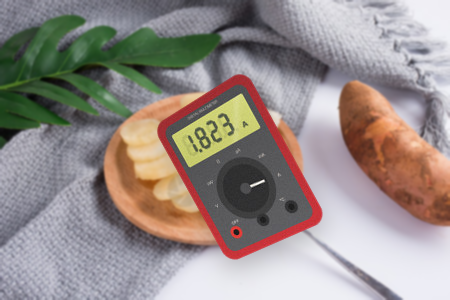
1.823 A
